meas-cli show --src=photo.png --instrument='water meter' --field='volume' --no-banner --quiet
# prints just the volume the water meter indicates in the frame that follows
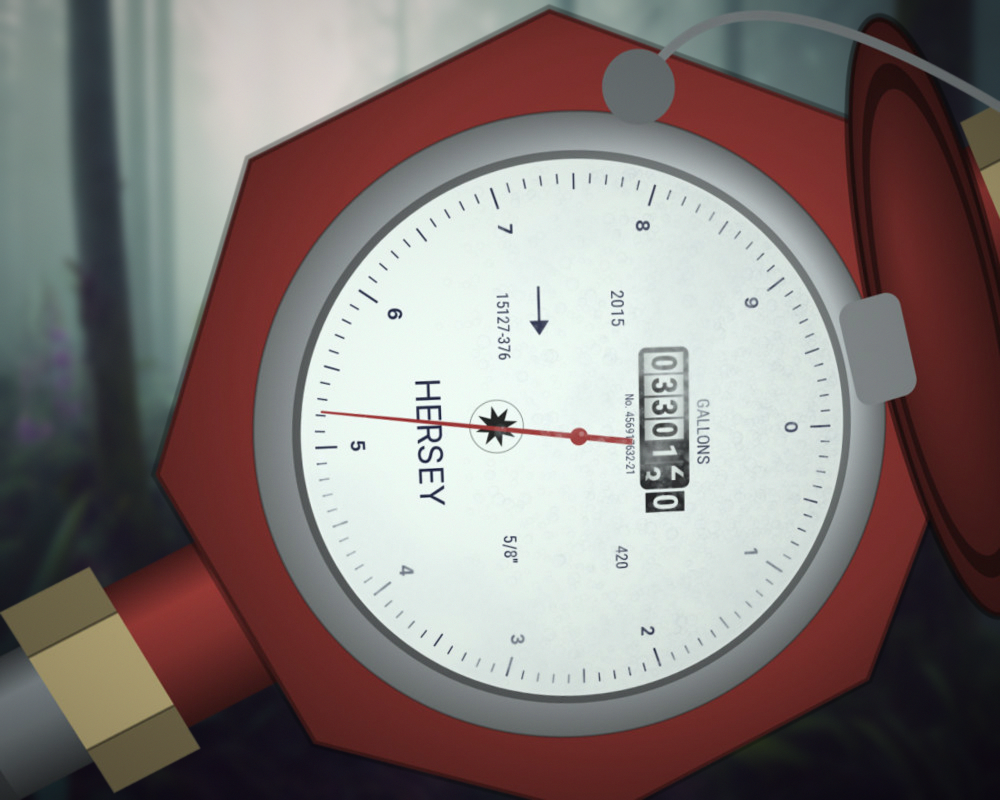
330125.2 gal
